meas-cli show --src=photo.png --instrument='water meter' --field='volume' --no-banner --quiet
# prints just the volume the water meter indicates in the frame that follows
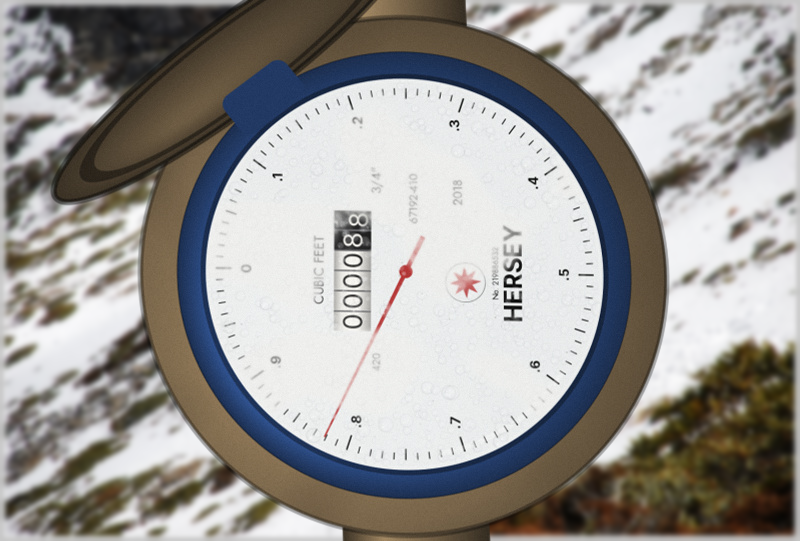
87.82 ft³
